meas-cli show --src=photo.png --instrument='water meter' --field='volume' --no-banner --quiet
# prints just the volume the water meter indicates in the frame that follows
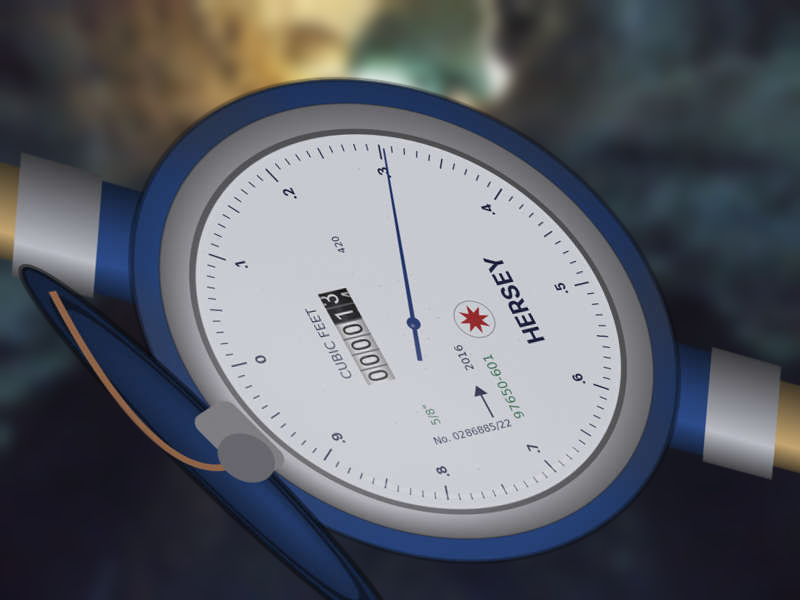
13.30 ft³
